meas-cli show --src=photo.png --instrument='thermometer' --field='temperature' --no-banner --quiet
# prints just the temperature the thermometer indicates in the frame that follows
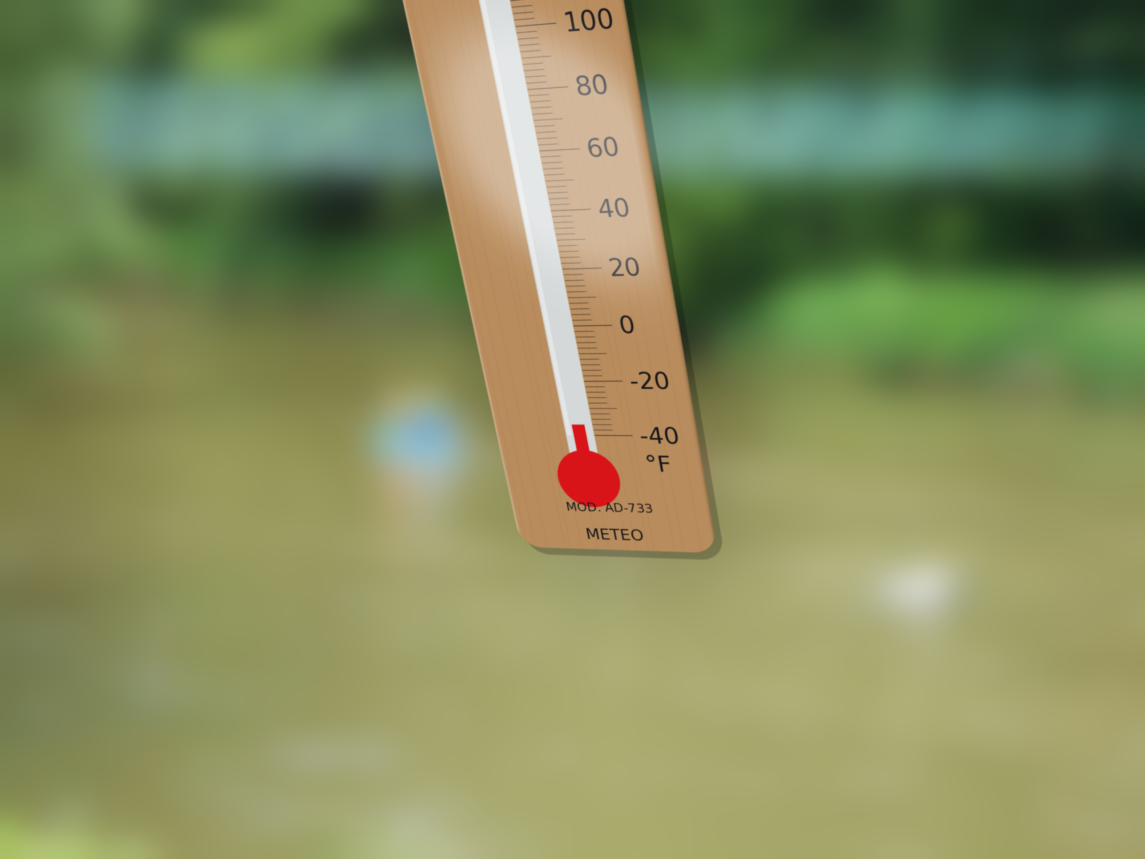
-36 °F
